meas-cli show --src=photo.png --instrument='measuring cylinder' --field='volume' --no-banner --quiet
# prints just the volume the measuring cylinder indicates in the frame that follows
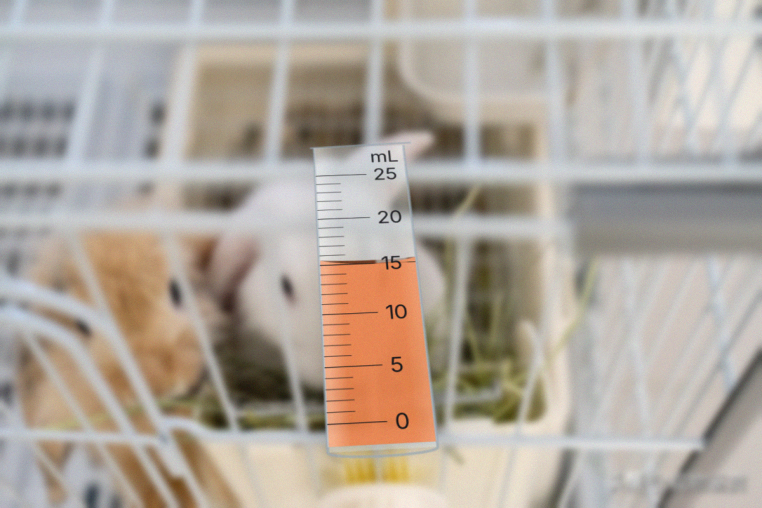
15 mL
